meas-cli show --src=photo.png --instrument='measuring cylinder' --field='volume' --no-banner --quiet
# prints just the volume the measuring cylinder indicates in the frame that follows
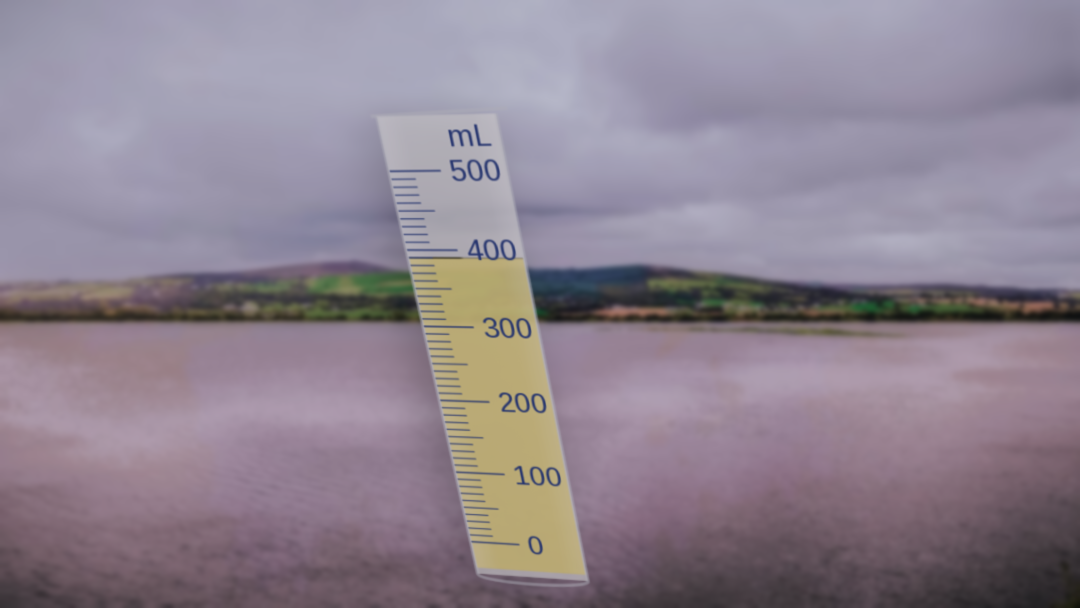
390 mL
